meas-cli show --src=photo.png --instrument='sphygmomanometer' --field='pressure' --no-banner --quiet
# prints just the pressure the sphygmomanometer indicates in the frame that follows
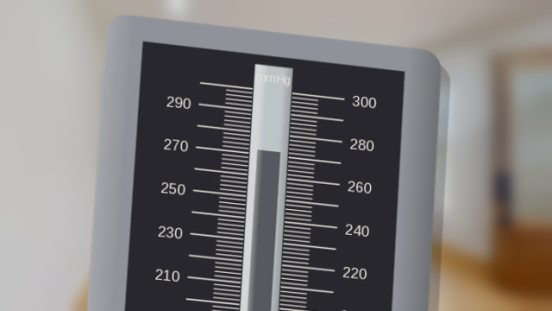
272 mmHg
